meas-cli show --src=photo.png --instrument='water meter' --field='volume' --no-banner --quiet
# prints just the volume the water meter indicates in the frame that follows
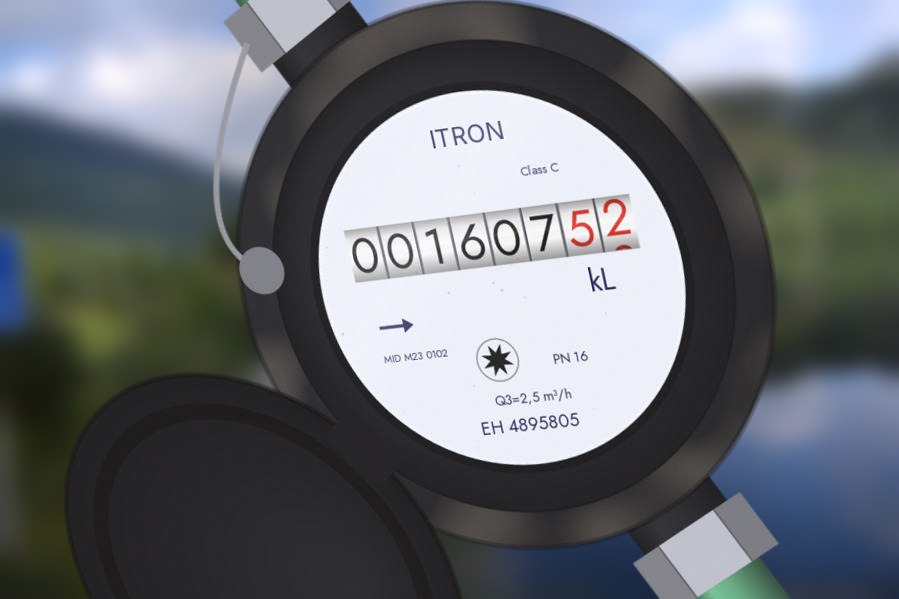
1607.52 kL
